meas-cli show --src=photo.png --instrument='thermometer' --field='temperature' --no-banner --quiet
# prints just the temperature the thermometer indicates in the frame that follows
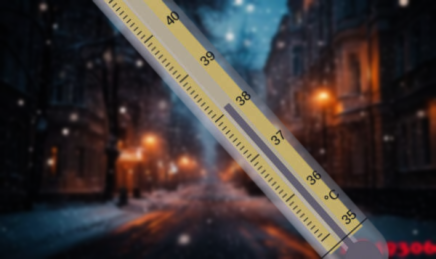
38.1 °C
